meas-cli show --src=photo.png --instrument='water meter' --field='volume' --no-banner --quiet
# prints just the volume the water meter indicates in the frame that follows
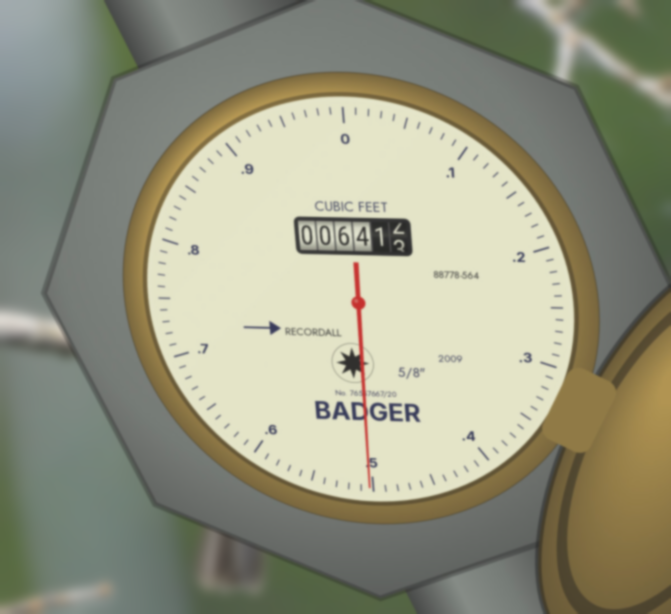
6412.50 ft³
